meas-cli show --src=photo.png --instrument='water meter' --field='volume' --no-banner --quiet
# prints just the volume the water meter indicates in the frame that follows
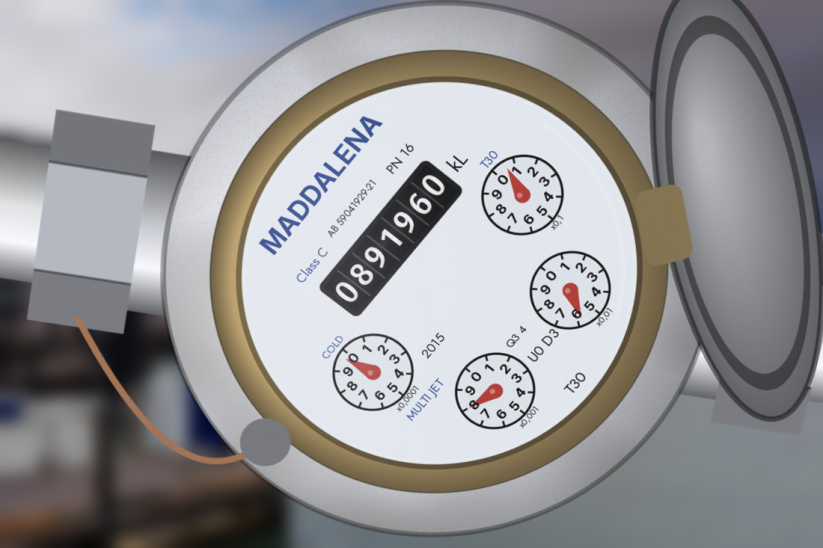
891960.0579 kL
